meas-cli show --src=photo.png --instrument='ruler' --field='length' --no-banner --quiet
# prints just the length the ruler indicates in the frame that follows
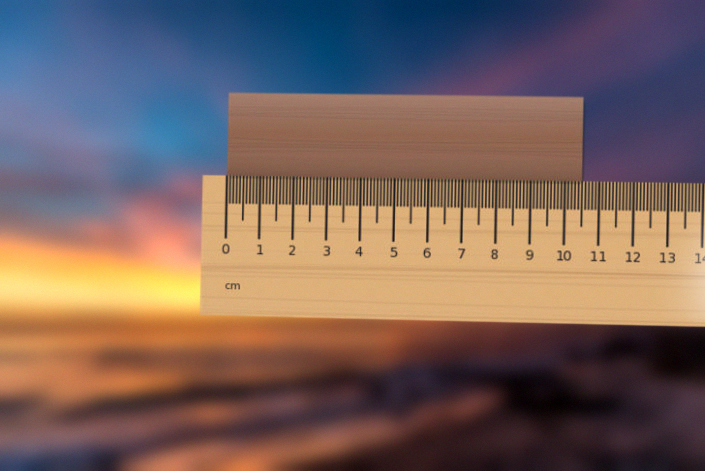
10.5 cm
